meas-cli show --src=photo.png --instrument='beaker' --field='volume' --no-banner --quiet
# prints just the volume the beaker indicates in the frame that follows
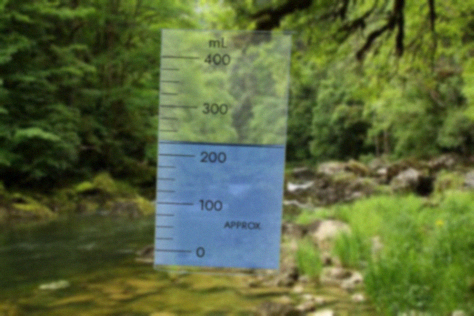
225 mL
